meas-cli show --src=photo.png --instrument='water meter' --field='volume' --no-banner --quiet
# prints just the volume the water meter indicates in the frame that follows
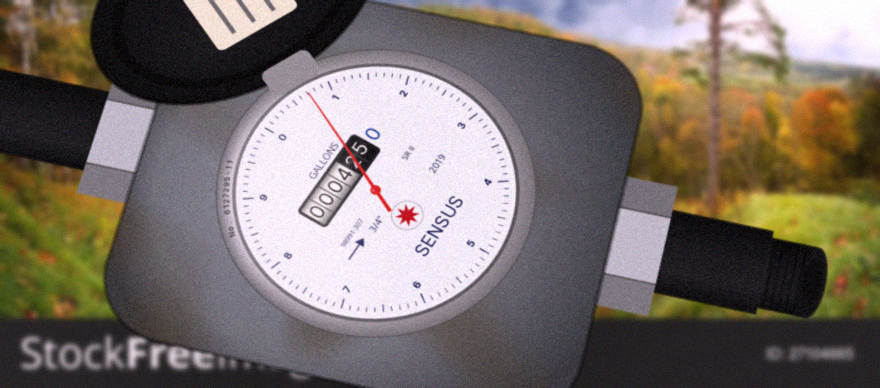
4250.7 gal
